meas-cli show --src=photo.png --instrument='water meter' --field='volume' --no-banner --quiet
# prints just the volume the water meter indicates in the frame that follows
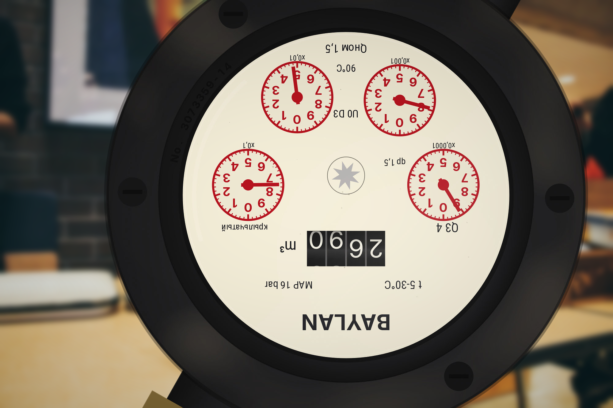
2689.7479 m³
